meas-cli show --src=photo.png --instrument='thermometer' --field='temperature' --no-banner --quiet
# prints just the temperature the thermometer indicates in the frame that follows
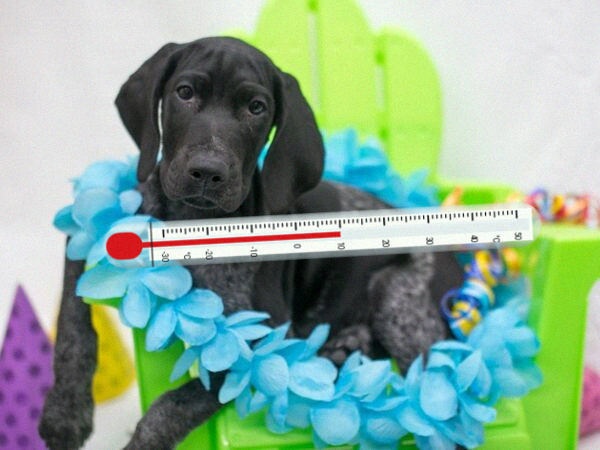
10 °C
